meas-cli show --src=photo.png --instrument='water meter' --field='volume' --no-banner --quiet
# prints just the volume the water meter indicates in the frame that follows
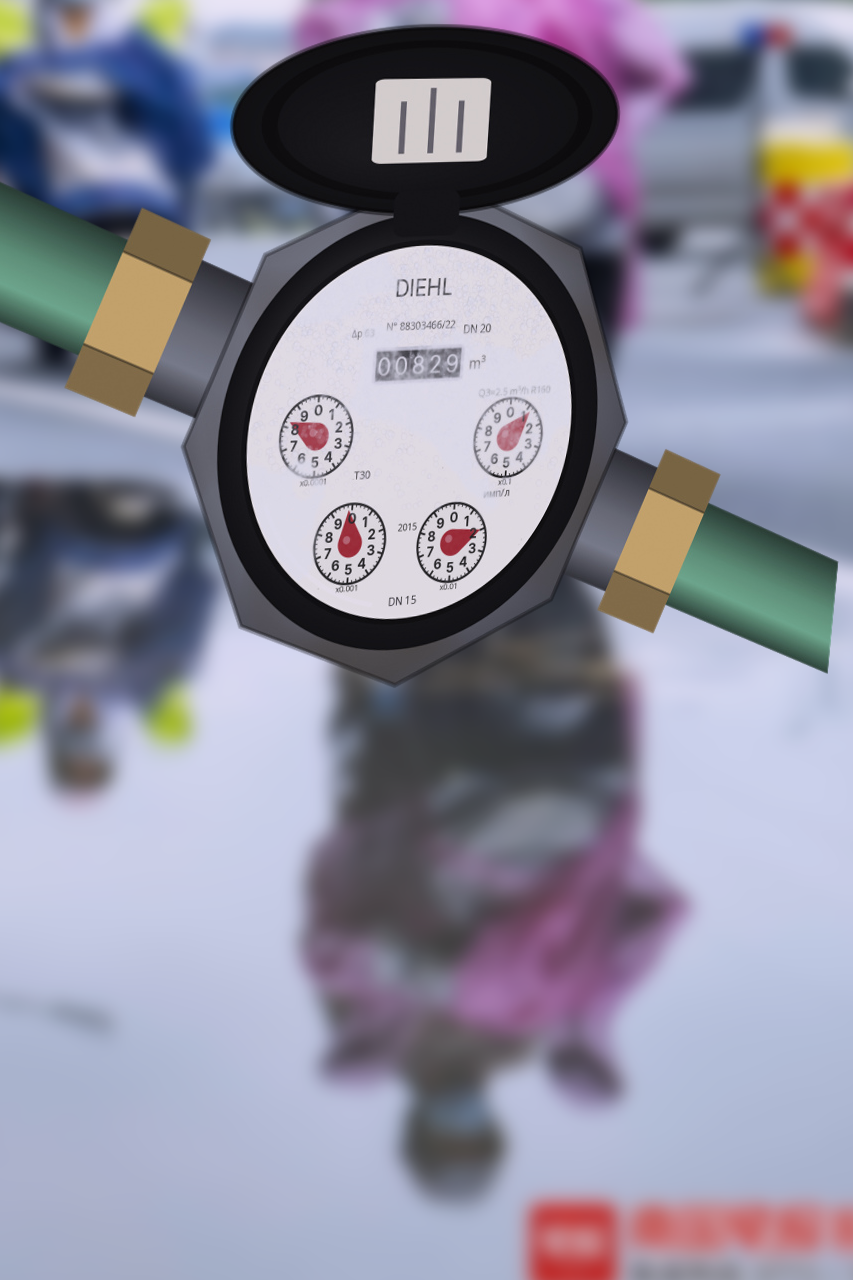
829.1198 m³
